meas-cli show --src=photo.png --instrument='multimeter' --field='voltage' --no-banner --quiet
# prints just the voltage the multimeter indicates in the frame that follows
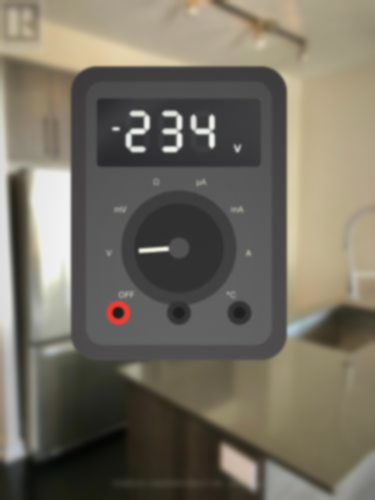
-234 V
